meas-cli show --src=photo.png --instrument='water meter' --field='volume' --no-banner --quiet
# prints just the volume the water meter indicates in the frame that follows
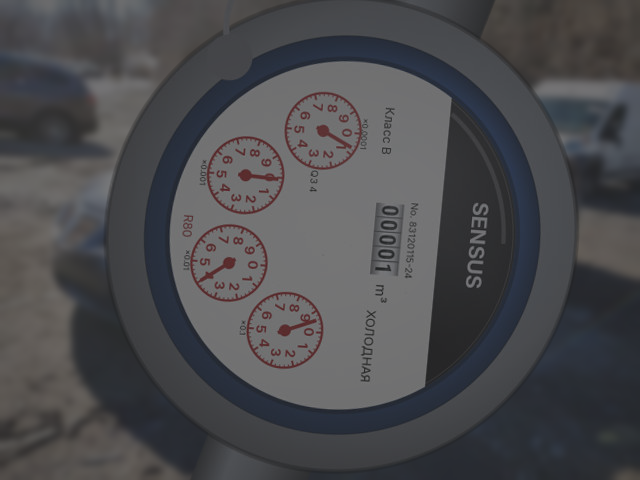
0.9400 m³
